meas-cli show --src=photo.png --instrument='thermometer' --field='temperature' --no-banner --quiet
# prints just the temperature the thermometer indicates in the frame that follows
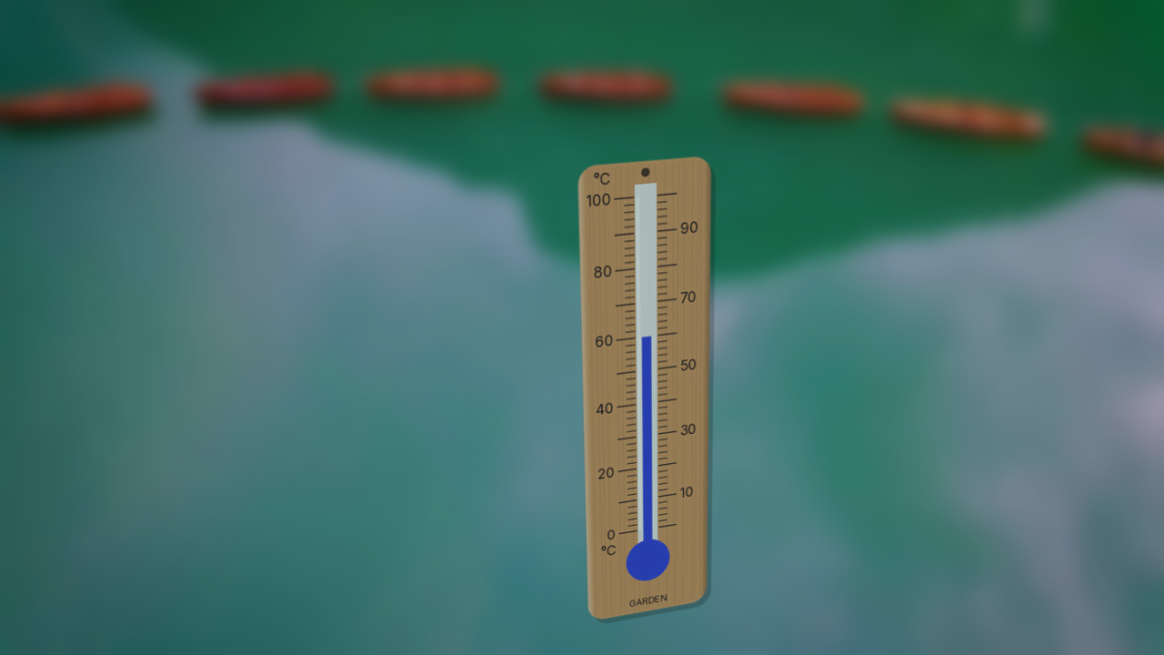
60 °C
